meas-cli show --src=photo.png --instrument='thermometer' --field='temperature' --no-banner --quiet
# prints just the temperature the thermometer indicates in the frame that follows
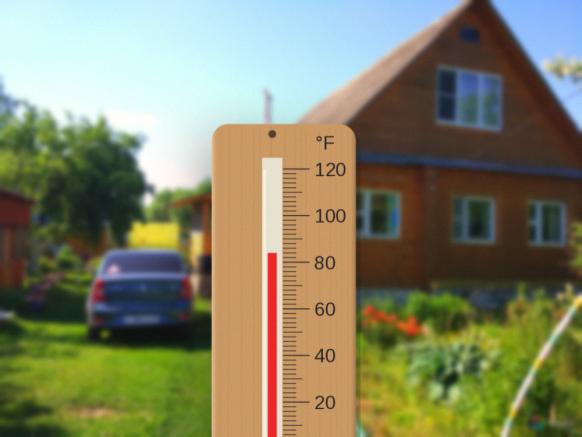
84 °F
